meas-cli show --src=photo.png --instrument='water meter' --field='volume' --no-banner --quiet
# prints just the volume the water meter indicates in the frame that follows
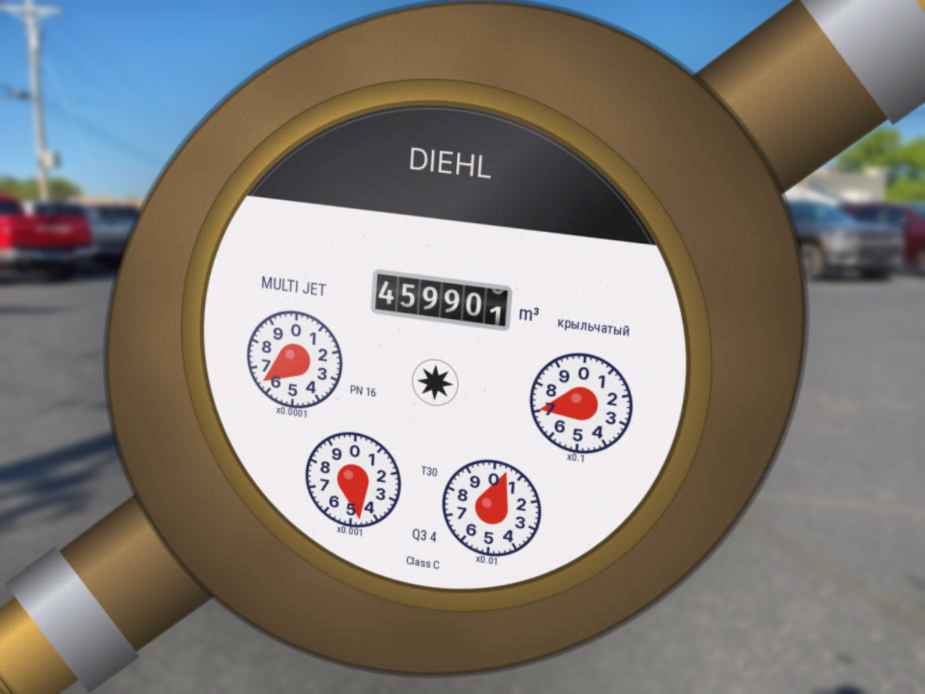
459900.7046 m³
